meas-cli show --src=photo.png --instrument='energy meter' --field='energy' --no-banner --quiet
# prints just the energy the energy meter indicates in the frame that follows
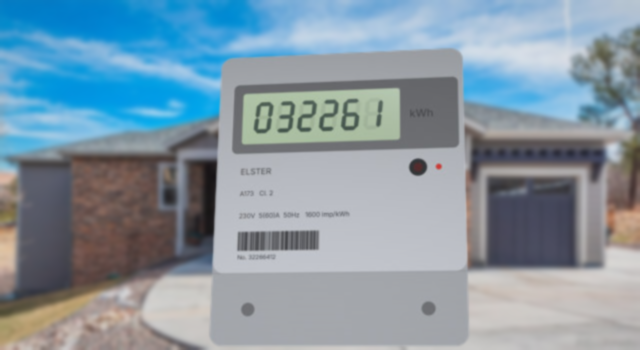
32261 kWh
